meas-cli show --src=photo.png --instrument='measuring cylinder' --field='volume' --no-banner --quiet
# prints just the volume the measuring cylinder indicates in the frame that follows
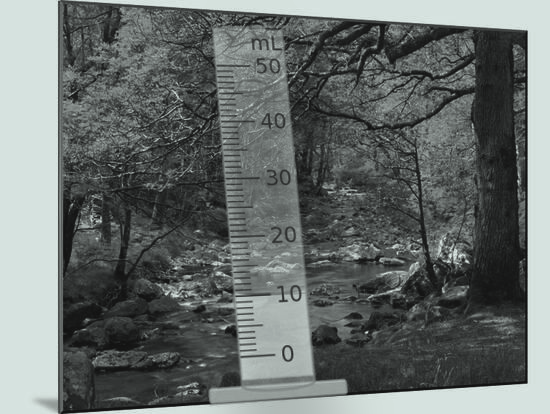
10 mL
